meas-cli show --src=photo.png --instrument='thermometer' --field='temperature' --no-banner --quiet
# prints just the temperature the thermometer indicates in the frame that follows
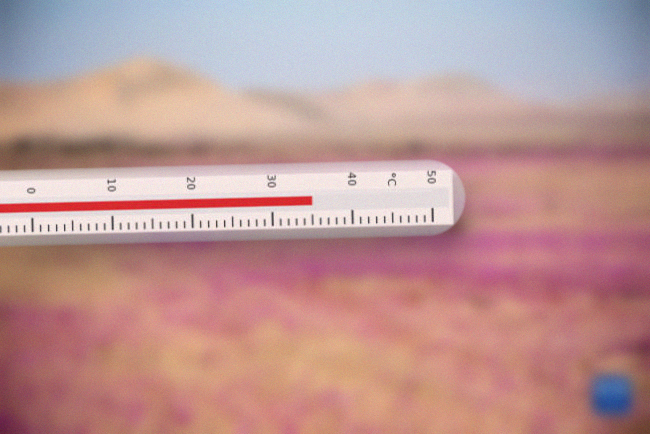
35 °C
